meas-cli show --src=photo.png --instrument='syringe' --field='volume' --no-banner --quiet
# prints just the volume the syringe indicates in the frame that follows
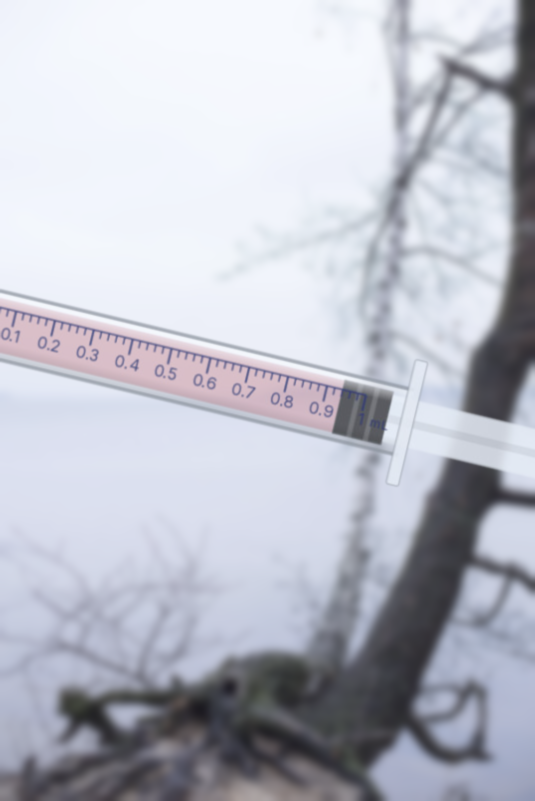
0.94 mL
